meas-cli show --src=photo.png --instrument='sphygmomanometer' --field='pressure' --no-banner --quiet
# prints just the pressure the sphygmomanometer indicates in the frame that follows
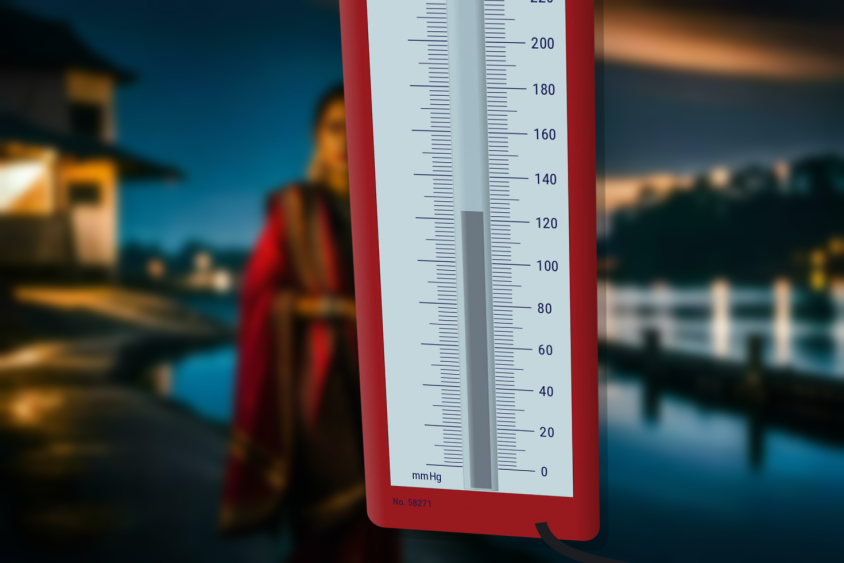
124 mmHg
